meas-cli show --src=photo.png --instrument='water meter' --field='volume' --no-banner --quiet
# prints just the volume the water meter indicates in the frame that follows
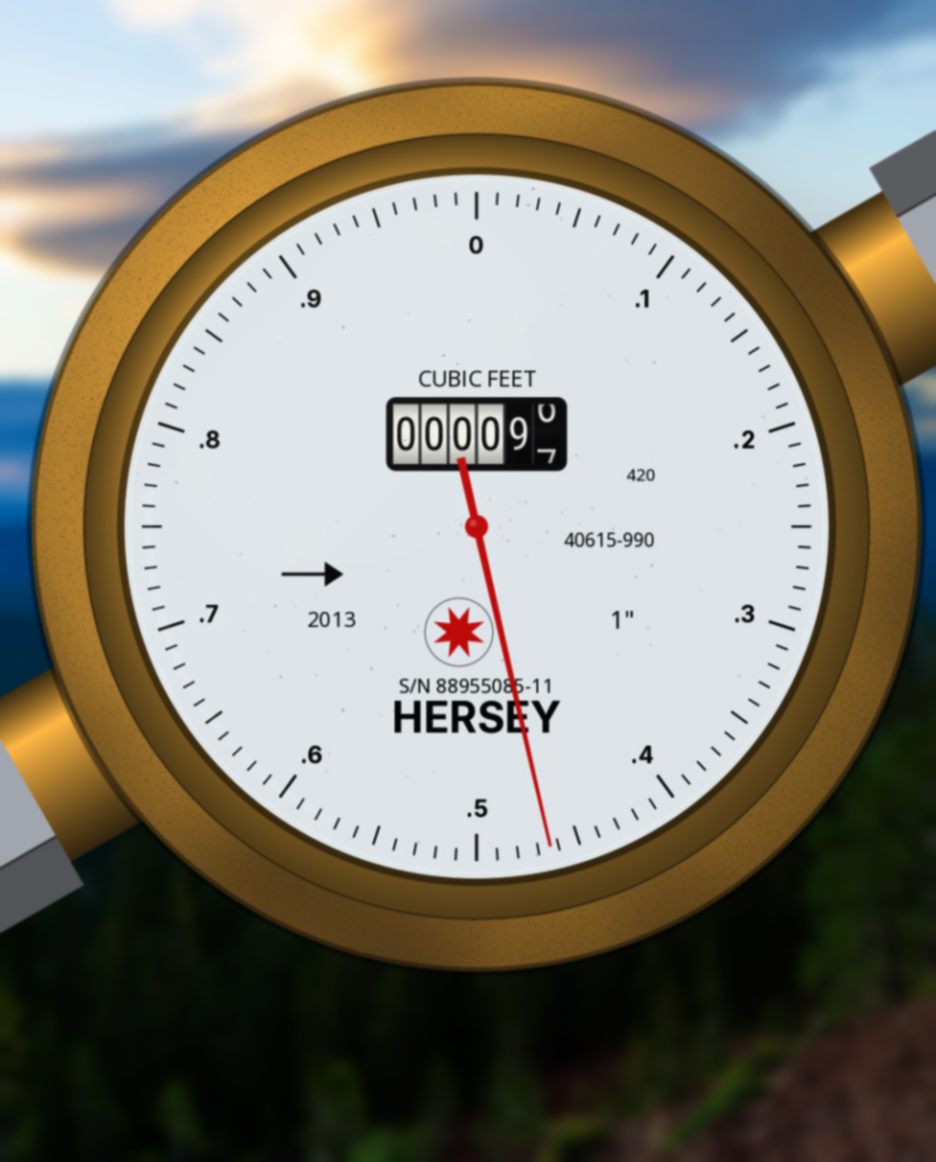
96.46 ft³
